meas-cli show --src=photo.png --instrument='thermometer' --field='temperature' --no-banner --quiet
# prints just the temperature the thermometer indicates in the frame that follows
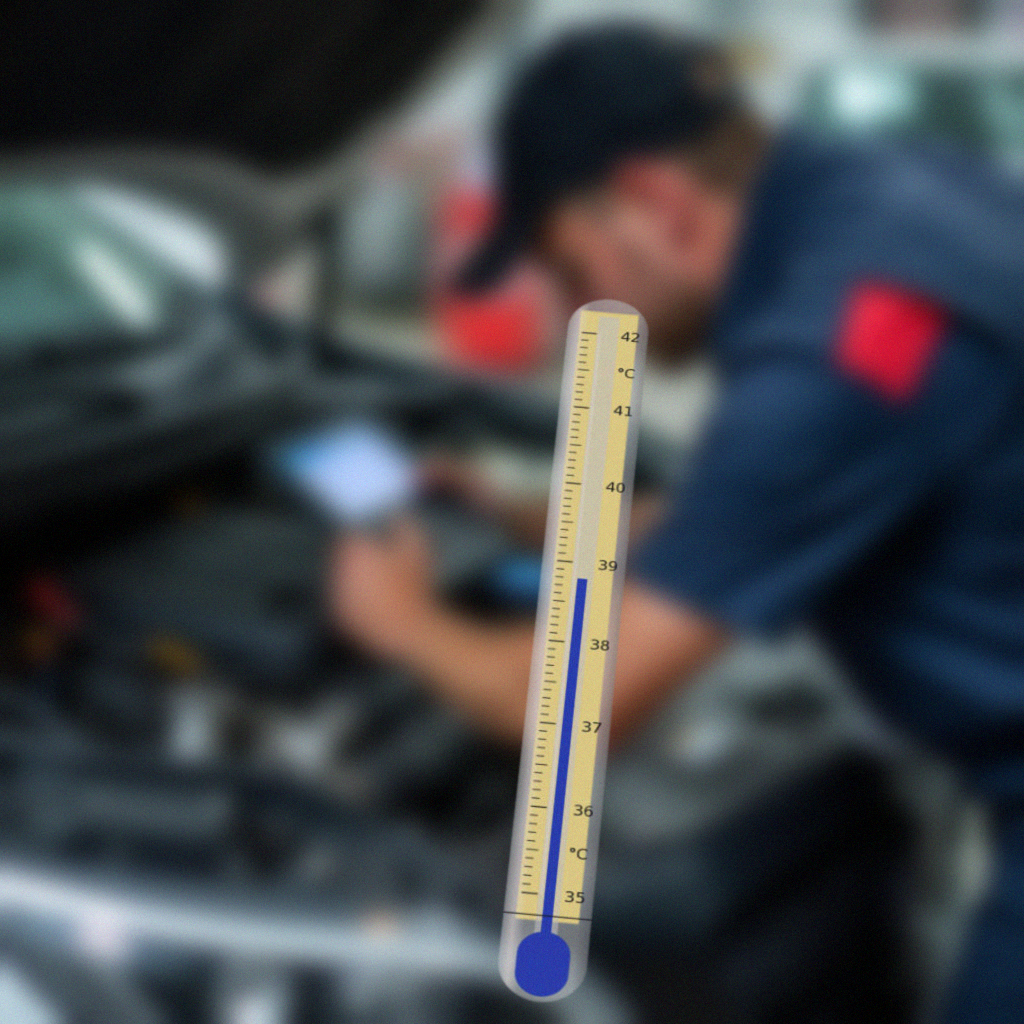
38.8 °C
